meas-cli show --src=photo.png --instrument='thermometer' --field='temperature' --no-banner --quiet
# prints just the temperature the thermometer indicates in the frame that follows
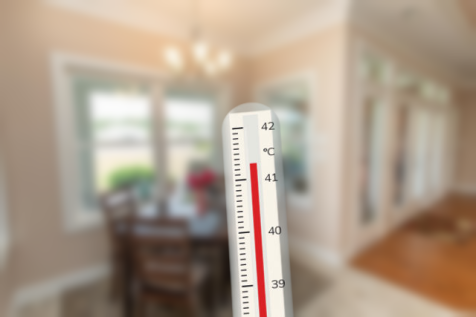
41.3 °C
